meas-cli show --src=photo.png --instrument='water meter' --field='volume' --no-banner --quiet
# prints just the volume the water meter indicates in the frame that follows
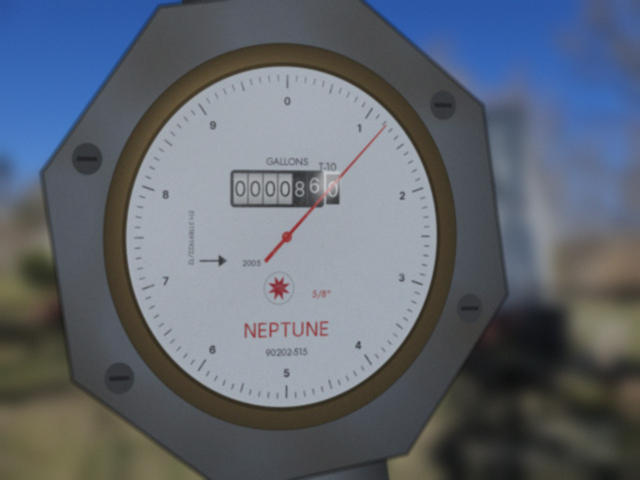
861.2 gal
